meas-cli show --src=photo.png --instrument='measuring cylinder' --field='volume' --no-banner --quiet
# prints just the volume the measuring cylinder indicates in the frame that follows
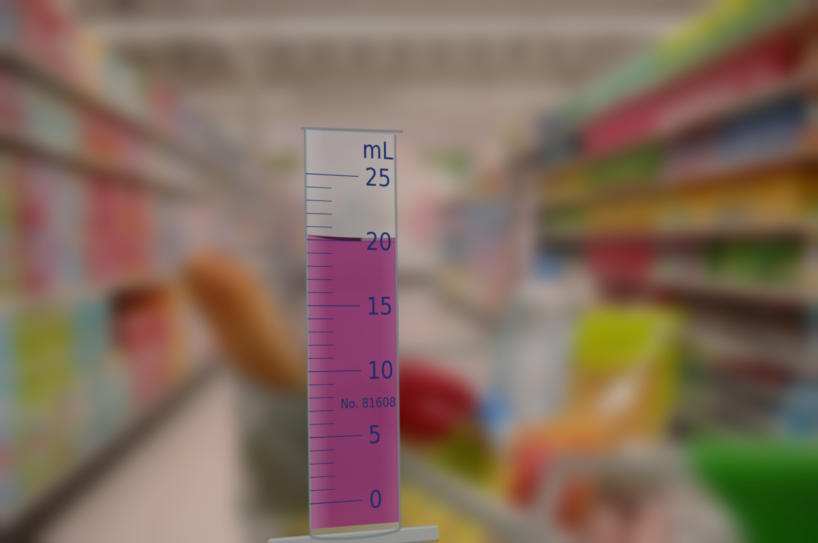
20 mL
